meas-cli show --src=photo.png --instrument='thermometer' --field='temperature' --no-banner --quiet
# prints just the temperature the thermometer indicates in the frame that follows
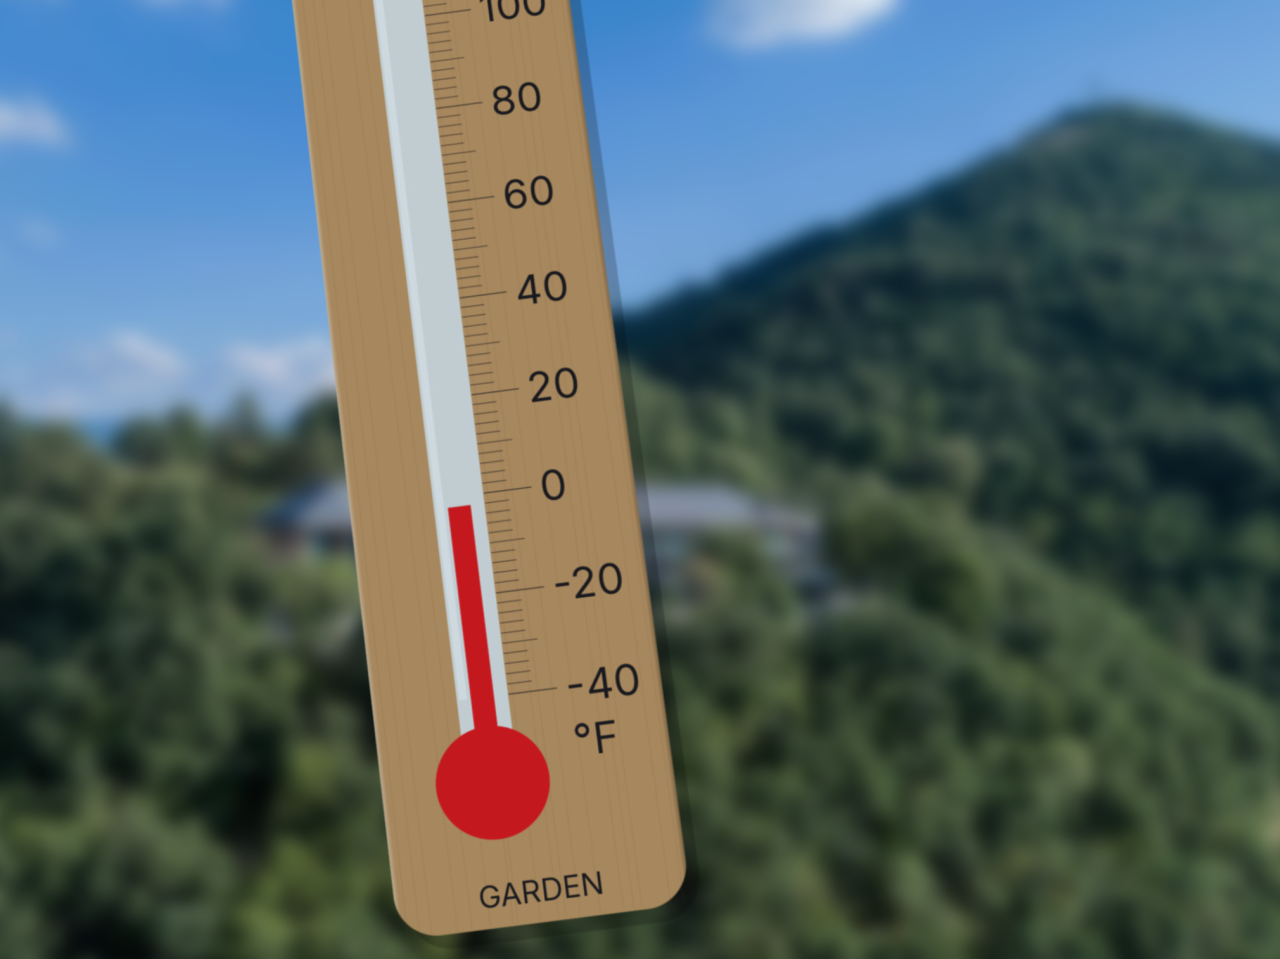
-2 °F
